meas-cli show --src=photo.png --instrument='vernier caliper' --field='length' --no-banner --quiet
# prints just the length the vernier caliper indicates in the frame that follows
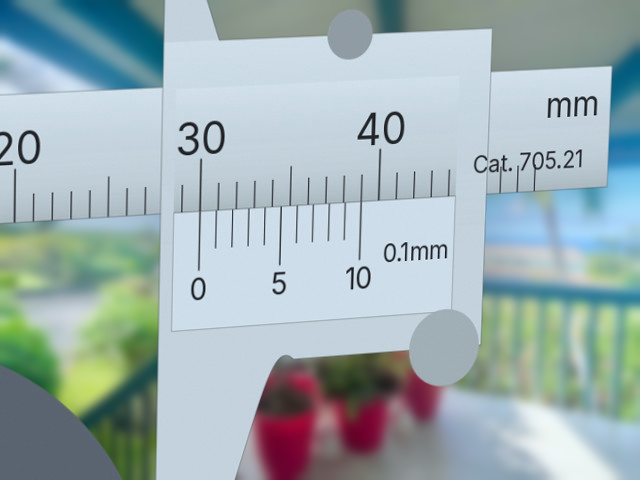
30.0 mm
